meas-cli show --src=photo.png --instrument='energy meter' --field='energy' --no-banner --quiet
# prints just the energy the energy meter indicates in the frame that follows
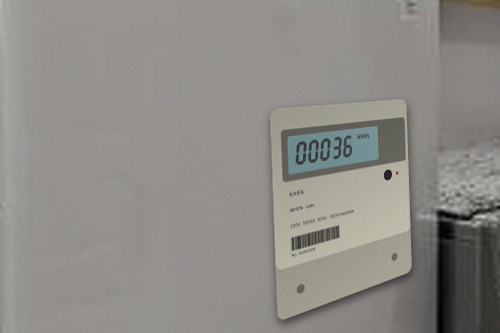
36 kWh
